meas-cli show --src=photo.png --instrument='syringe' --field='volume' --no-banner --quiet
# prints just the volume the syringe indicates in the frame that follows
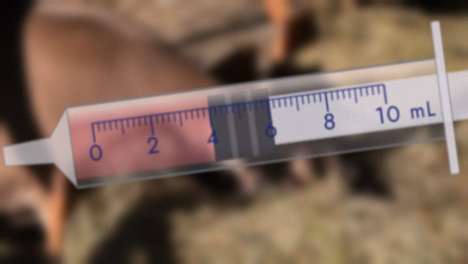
4 mL
